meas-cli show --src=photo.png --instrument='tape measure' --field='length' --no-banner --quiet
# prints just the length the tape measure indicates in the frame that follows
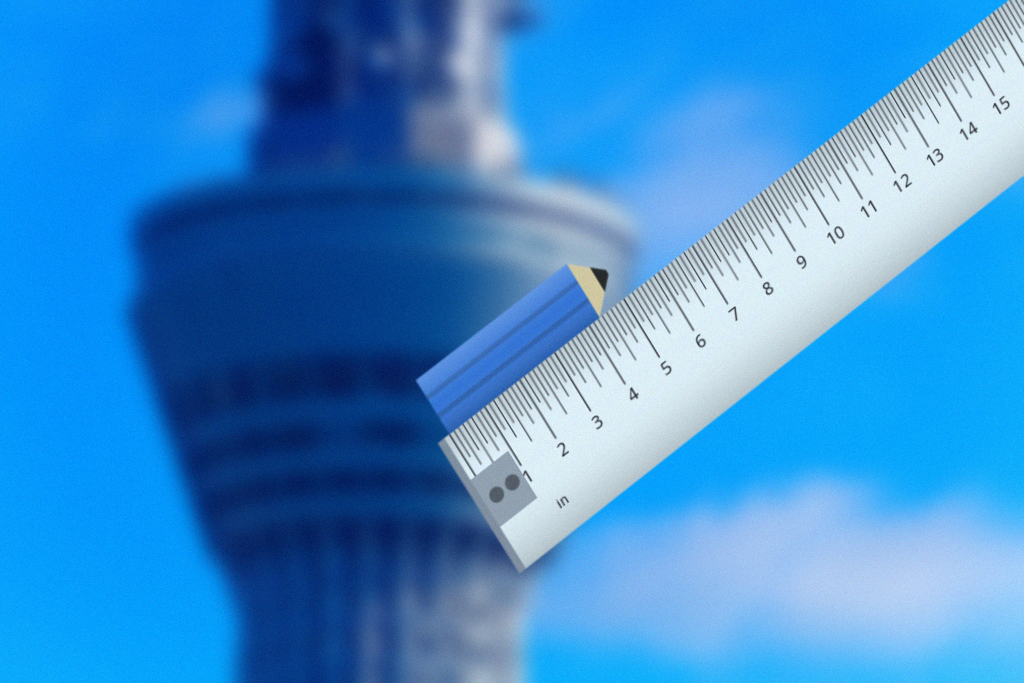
5 in
